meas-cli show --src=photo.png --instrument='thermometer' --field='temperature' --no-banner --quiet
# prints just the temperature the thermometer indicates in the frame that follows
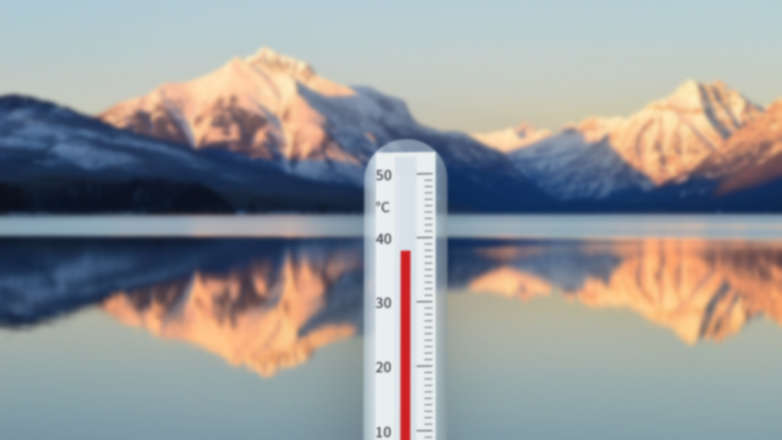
38 °C
